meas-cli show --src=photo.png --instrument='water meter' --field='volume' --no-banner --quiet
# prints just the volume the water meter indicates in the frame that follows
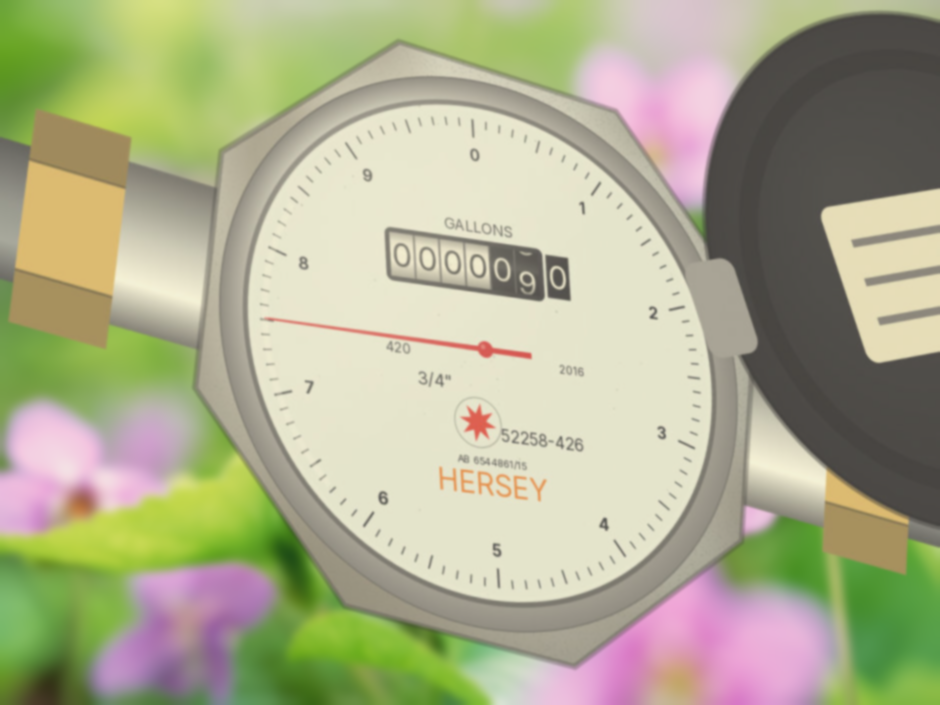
87.5 gal
